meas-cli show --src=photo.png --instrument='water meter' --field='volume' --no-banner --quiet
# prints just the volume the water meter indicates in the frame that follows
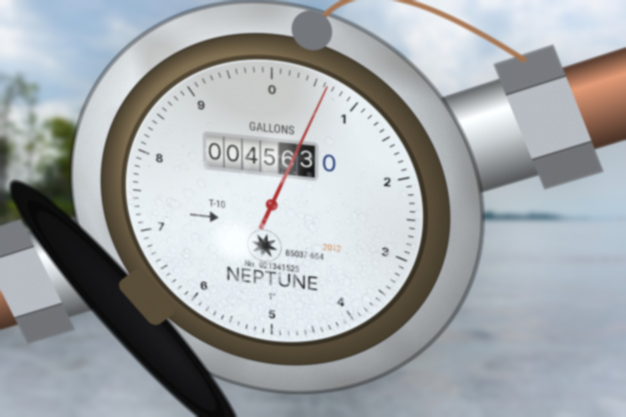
45630.6 gal
